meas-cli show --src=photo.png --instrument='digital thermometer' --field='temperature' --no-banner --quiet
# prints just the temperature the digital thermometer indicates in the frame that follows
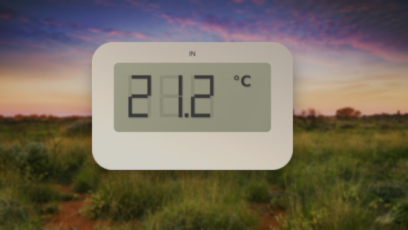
21.2 °C
